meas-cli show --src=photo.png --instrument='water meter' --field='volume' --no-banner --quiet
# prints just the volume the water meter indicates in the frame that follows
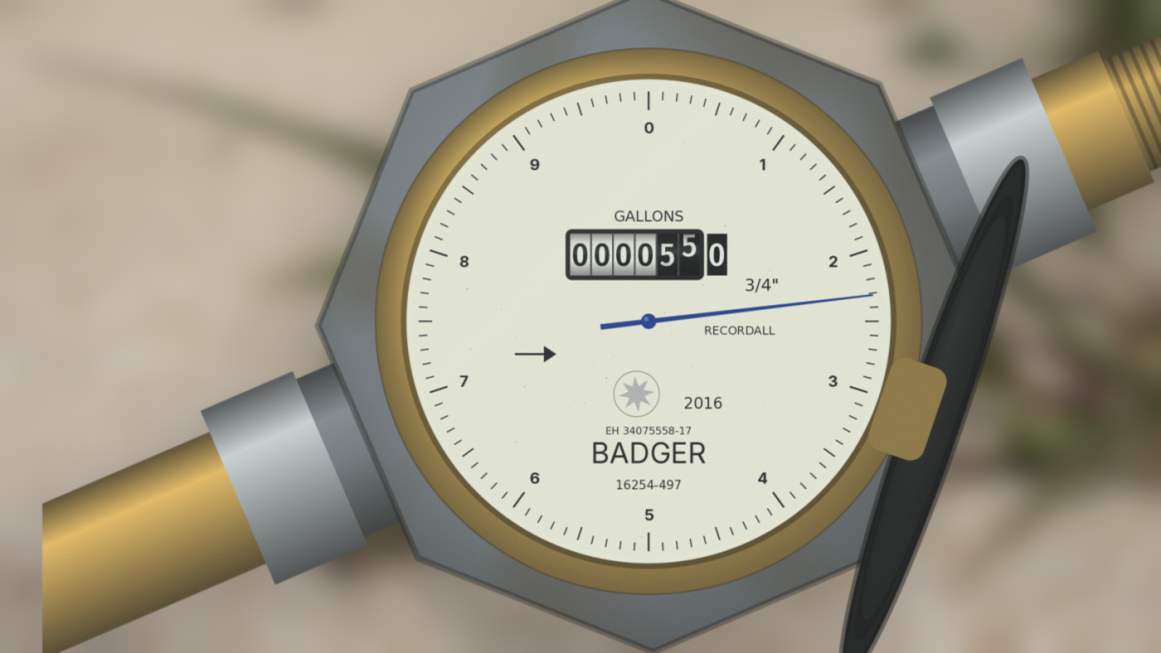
552.3 gal
